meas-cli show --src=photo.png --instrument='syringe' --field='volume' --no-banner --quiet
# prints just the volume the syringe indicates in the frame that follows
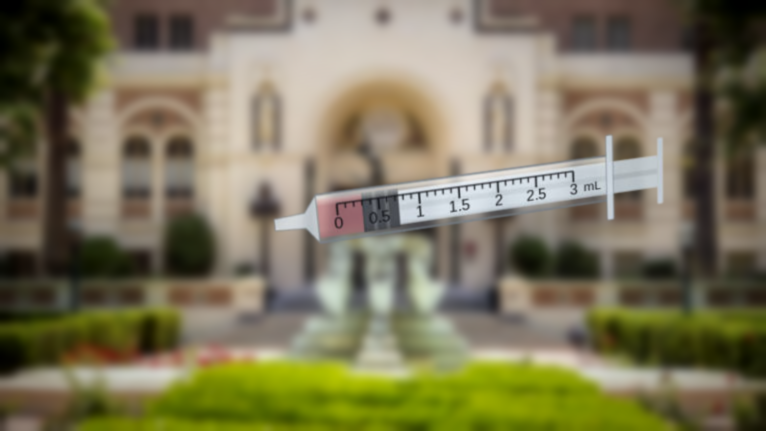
0.3 mL
